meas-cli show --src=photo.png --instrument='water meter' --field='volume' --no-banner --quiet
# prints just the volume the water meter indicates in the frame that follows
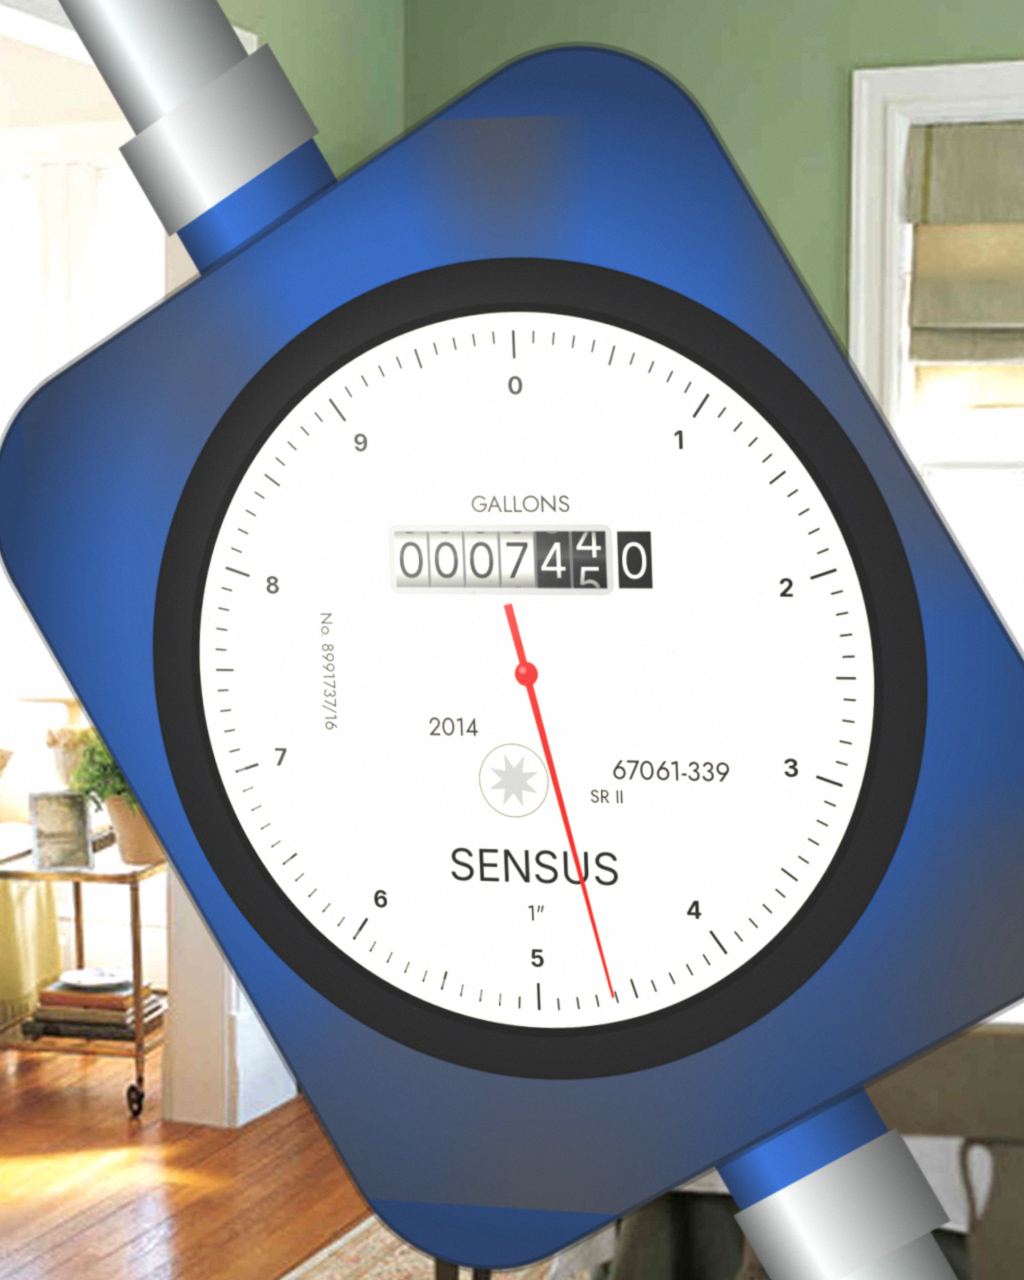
7444.6 gal
